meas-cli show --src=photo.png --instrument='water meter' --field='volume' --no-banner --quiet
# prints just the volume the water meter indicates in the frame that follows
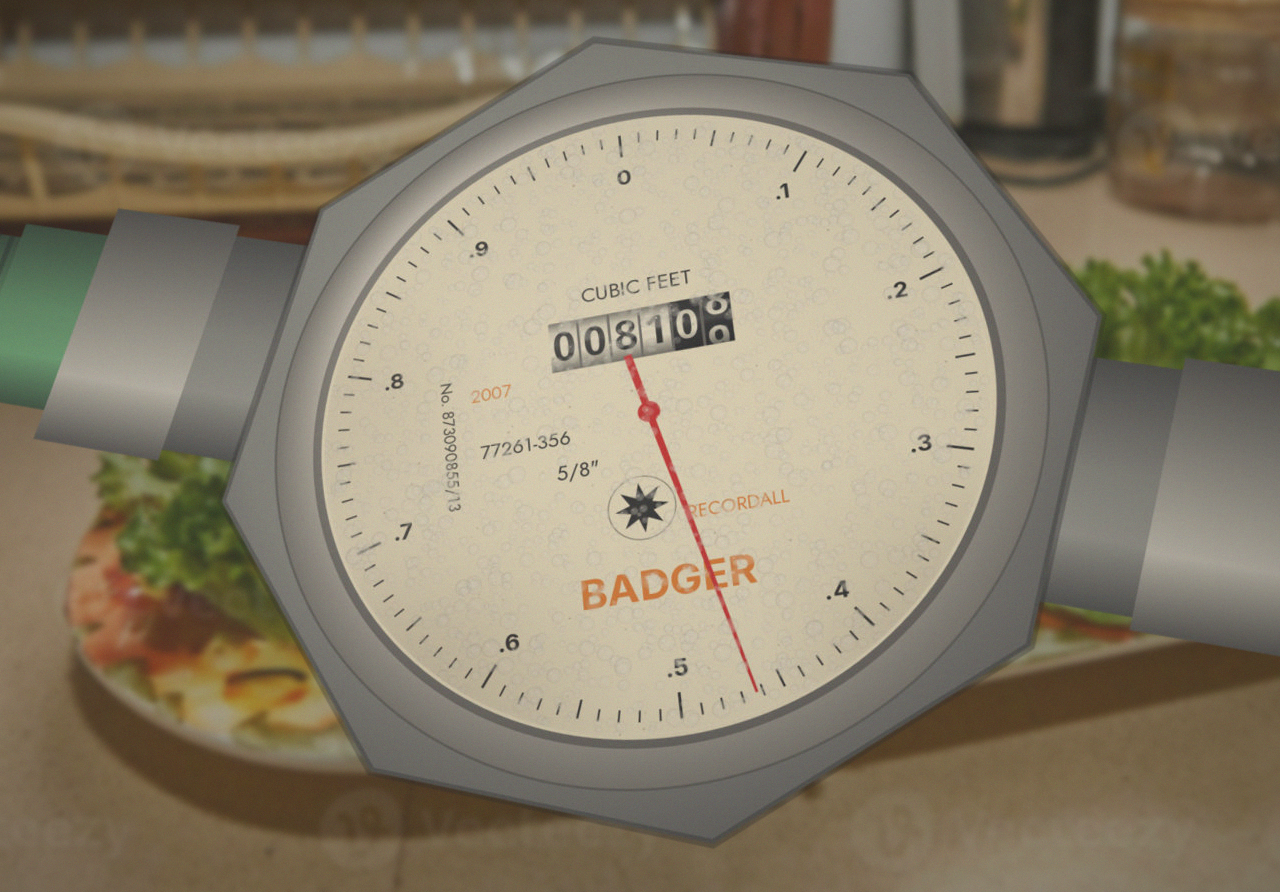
8108.46 ft³
